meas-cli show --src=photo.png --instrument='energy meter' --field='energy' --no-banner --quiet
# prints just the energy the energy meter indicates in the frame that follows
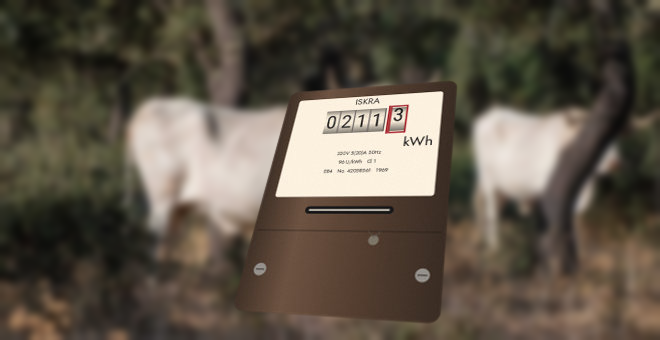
211.3 kWh
